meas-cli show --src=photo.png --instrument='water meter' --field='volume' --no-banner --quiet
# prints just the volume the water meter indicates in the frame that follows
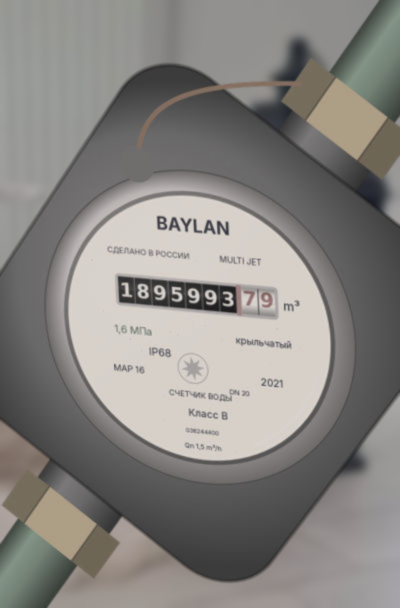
1895993.79 m³
